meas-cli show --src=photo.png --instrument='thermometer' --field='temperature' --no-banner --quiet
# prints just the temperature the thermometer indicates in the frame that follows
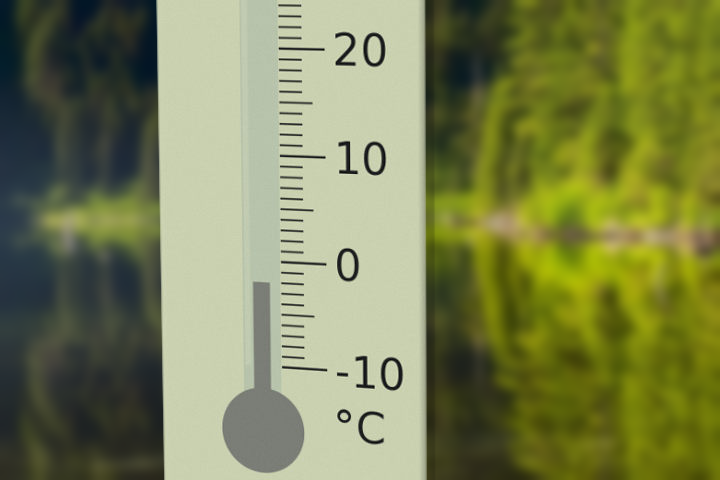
-2 °C
